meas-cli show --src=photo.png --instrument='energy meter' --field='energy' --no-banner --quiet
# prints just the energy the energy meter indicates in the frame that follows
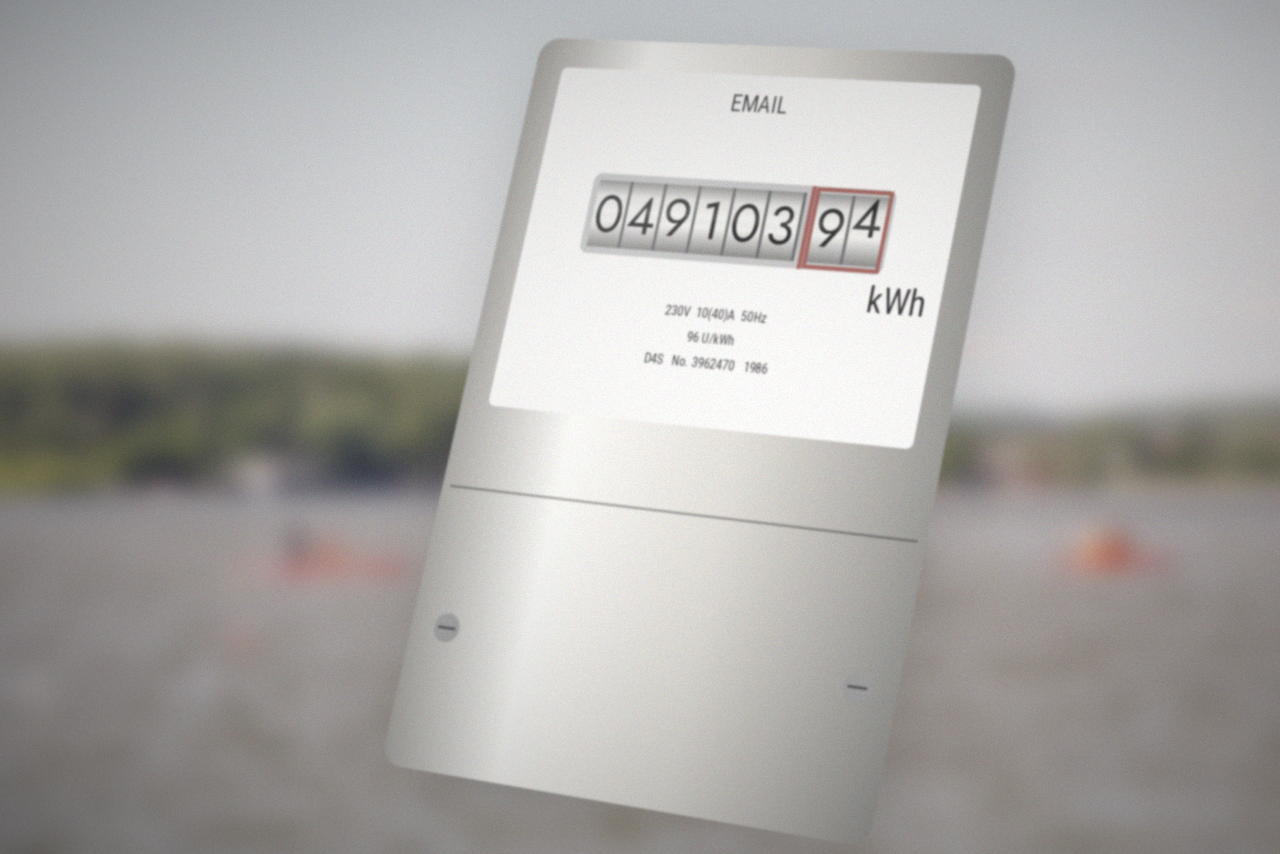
49103.94 kWh
